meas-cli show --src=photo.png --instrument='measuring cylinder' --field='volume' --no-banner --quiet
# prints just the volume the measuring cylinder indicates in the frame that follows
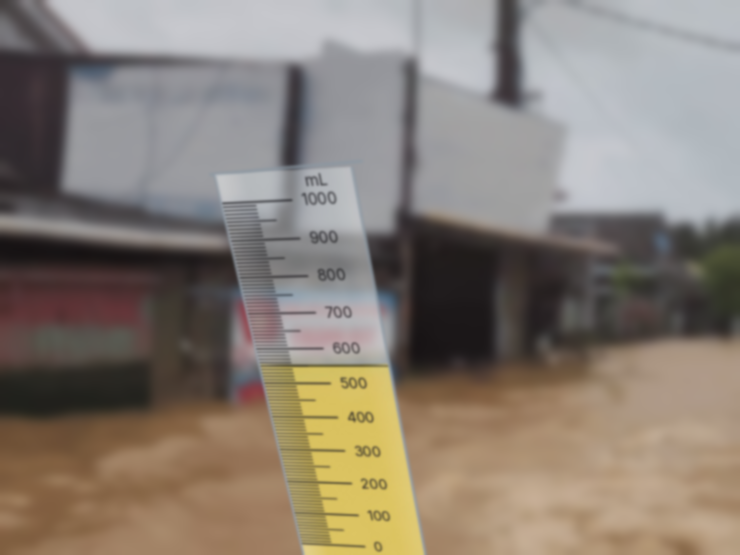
550 mL
